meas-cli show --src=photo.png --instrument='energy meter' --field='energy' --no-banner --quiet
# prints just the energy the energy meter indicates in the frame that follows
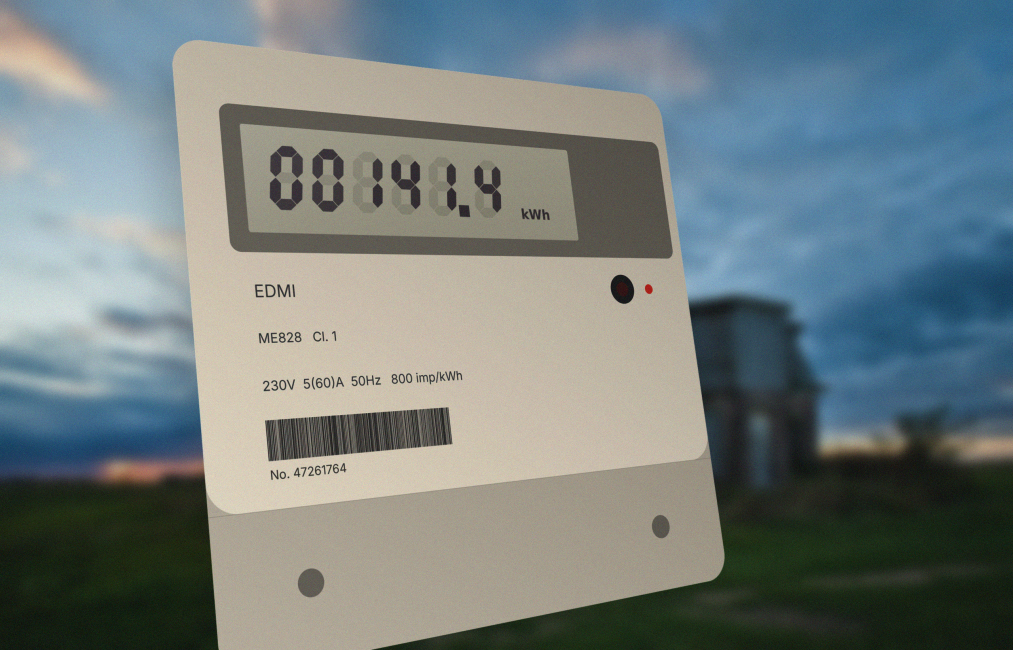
141.4 kWh
